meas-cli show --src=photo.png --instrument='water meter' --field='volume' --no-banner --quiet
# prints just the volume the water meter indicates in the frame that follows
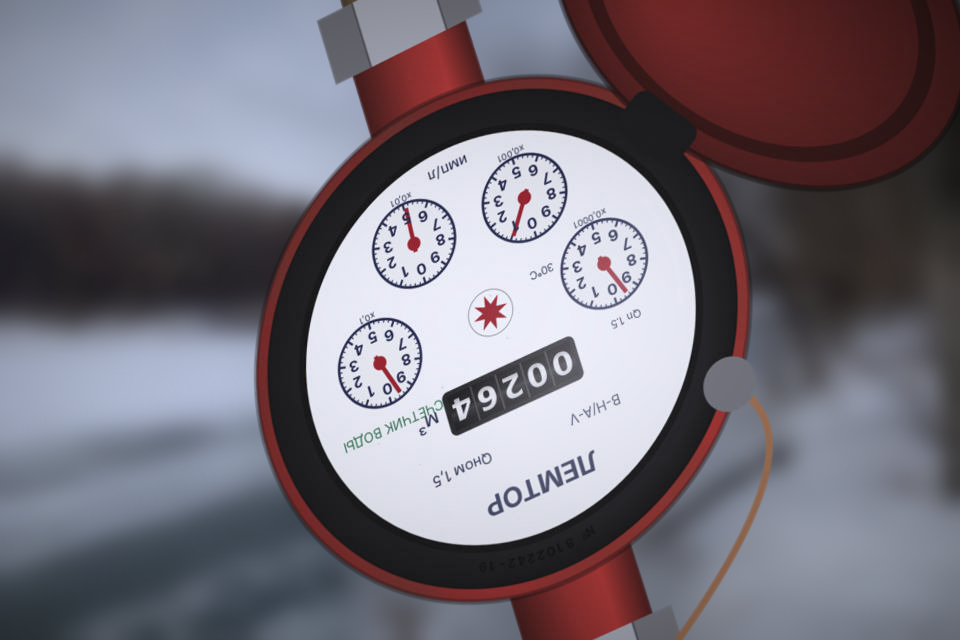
263.9509 m³
